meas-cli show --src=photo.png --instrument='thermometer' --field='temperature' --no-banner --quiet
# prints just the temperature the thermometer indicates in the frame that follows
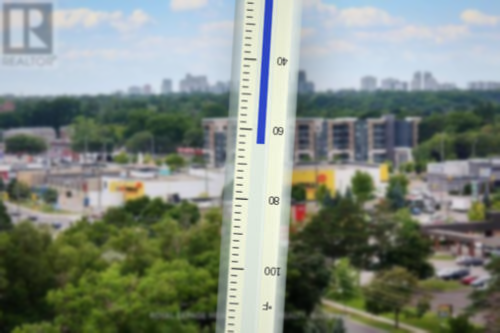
64 °F
